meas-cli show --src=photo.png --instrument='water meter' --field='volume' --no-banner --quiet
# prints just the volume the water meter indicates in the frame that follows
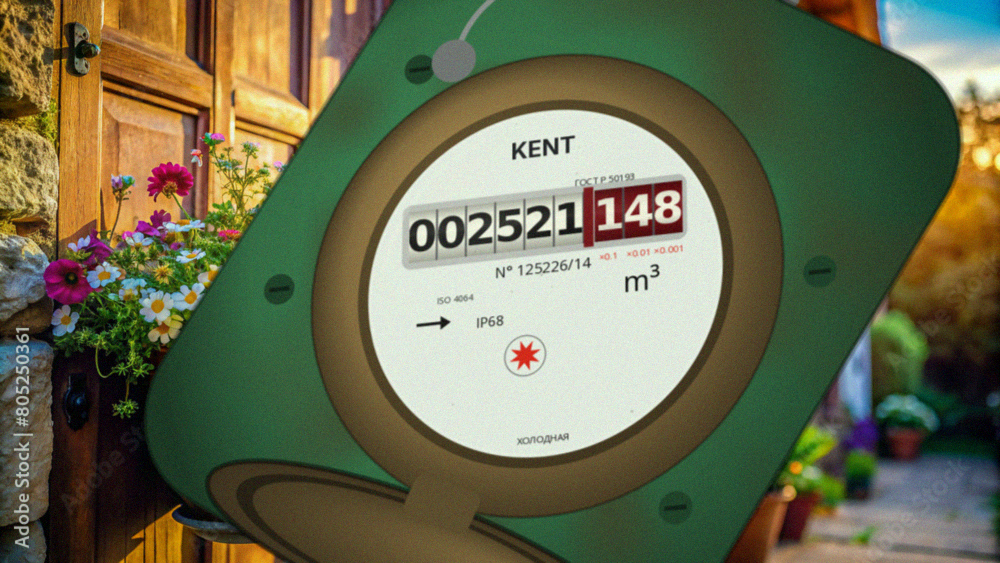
2521.148 m³
